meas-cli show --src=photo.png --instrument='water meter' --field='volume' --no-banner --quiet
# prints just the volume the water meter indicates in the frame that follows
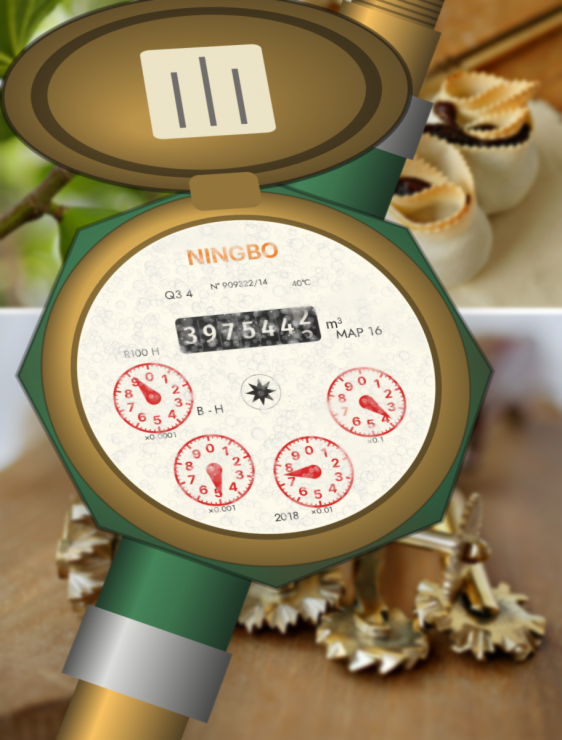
3975442.3749 m³
